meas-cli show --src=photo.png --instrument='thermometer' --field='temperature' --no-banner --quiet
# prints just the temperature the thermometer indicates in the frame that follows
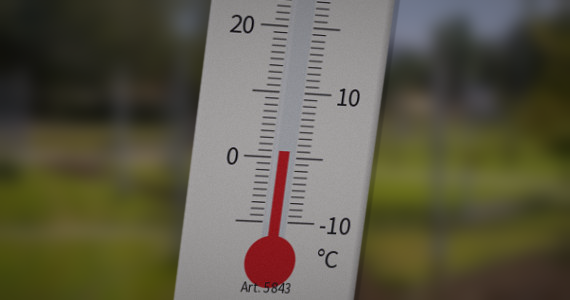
1 °C
